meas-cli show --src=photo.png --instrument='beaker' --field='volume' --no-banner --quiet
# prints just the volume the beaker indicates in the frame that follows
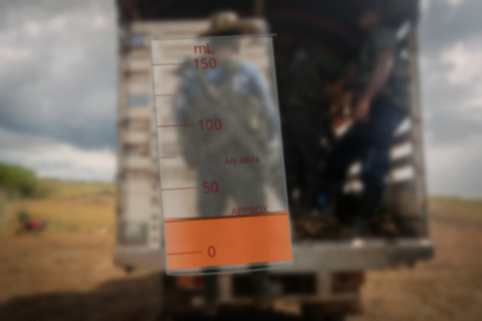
25 mL
